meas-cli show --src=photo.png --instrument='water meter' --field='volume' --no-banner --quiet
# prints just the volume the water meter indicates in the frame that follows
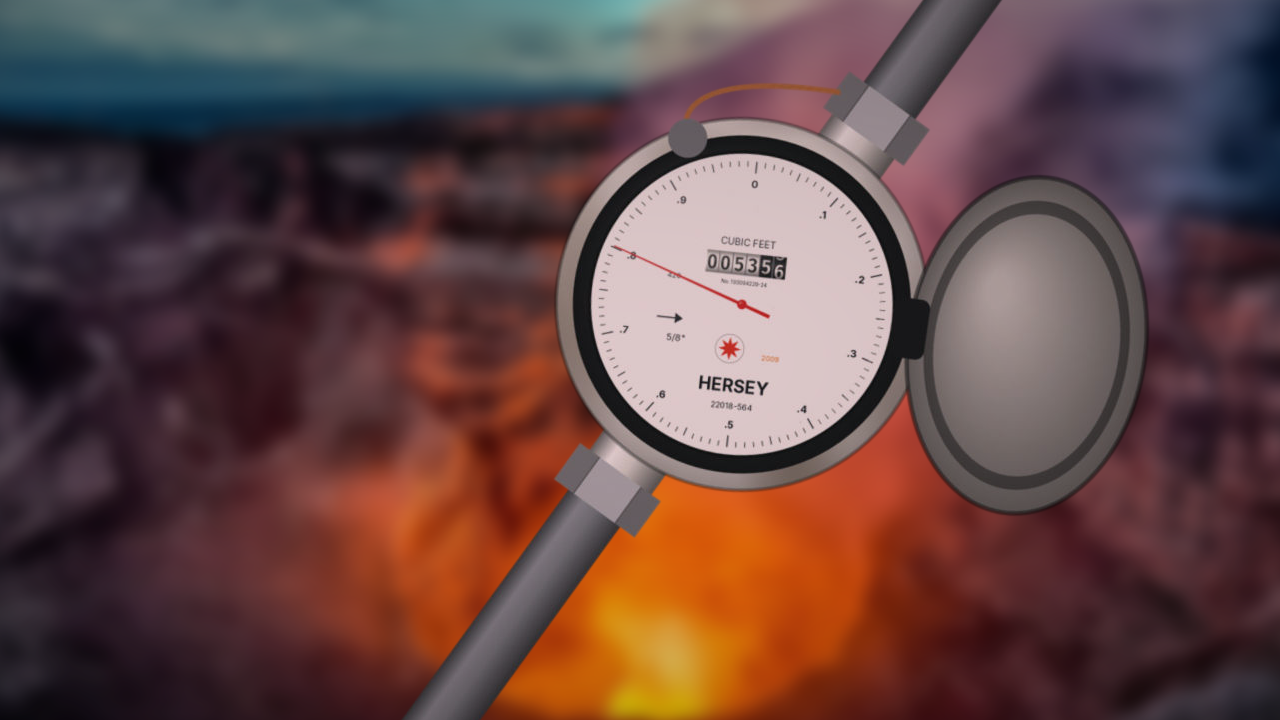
5355.80 ft³
